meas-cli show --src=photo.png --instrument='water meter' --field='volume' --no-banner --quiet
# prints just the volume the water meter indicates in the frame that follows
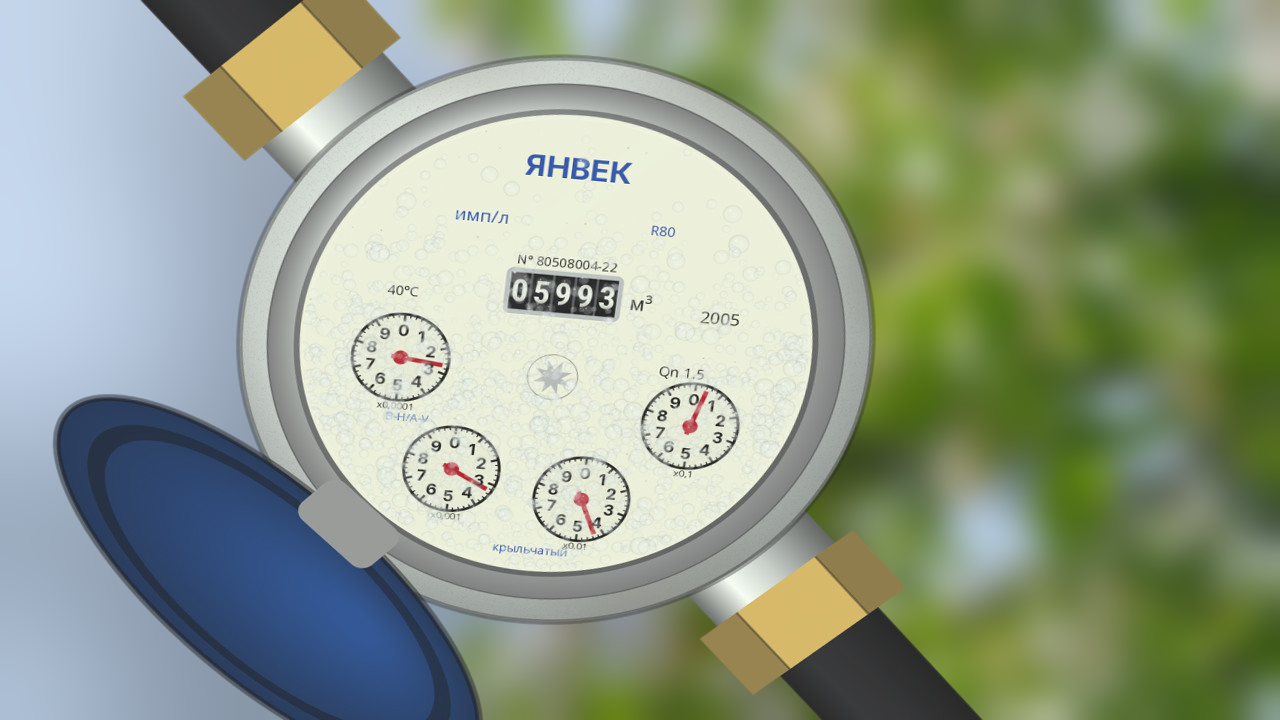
5993.0432 m³
